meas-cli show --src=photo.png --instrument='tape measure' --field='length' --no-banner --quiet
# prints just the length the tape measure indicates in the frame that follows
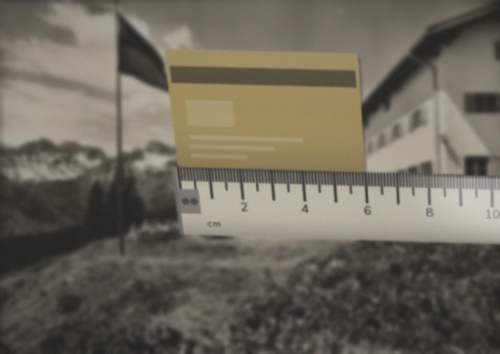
6 cm
